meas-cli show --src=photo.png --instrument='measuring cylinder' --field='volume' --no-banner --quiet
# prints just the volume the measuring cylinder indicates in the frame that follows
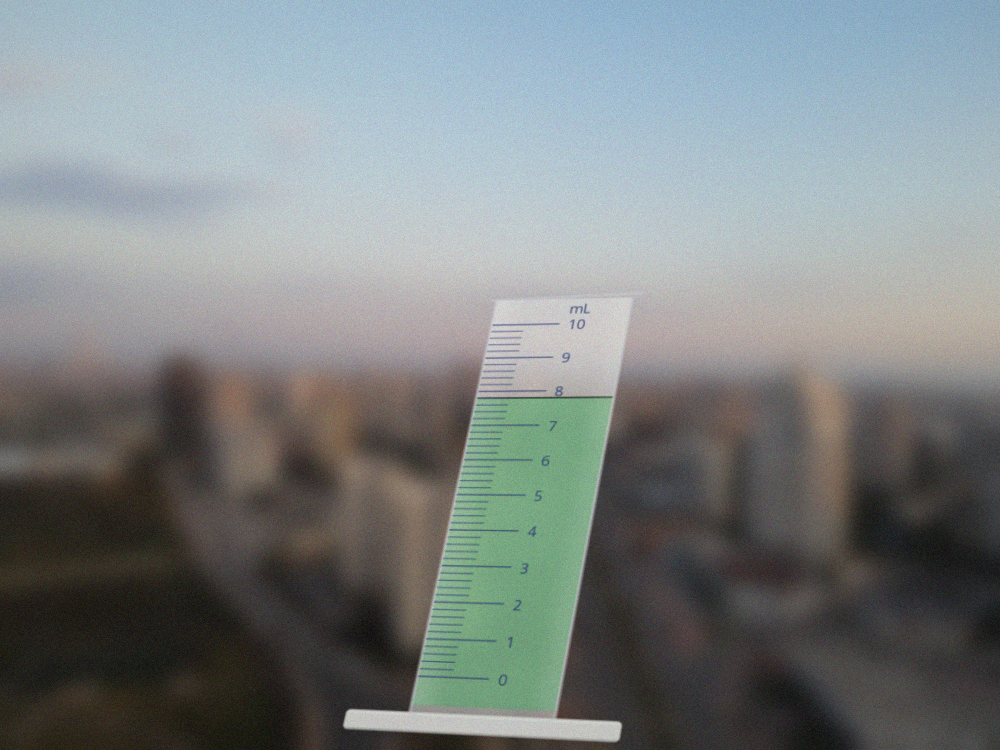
7.8 mL
